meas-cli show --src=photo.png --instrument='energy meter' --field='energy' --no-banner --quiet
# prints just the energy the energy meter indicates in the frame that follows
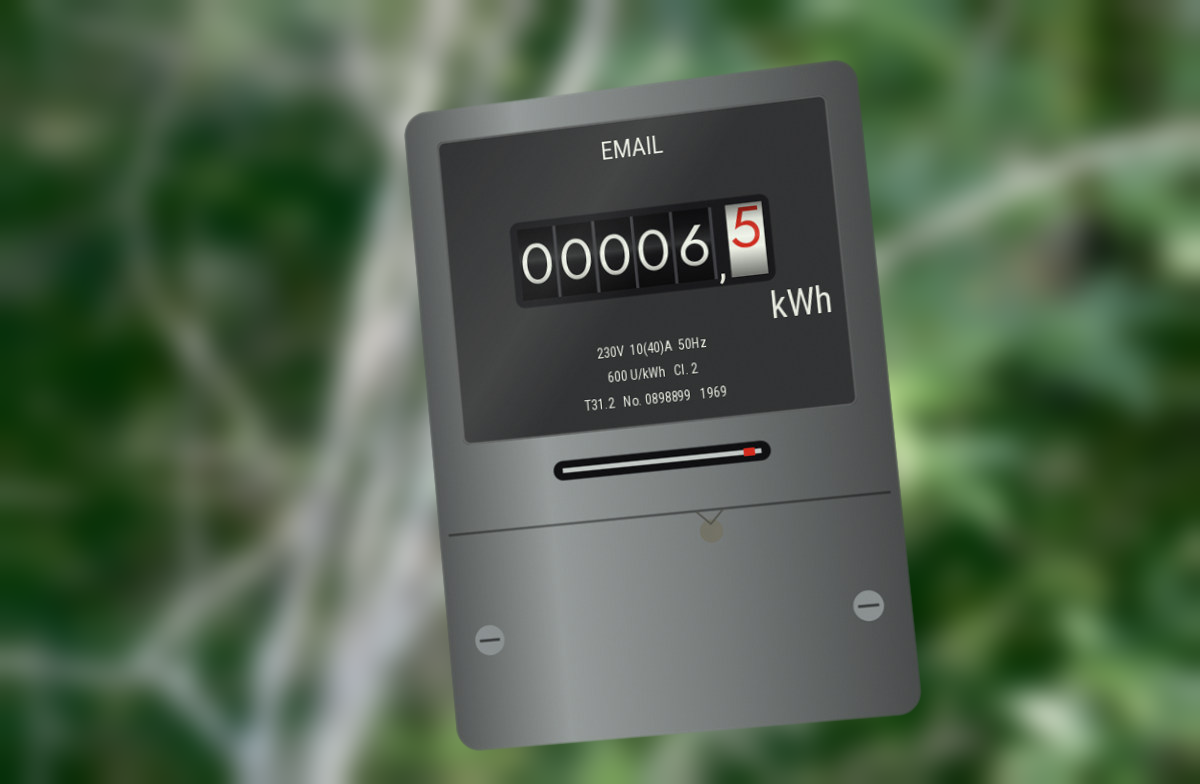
6.5 kWh
